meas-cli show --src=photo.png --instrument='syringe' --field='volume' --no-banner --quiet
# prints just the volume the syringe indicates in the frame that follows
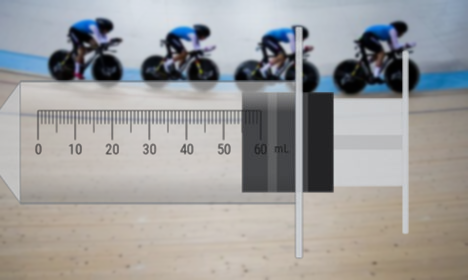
55 mL
